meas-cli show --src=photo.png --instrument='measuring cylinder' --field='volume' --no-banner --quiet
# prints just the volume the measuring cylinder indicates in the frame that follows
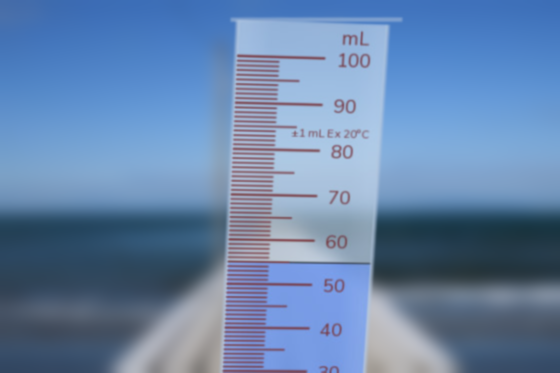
55 mL
